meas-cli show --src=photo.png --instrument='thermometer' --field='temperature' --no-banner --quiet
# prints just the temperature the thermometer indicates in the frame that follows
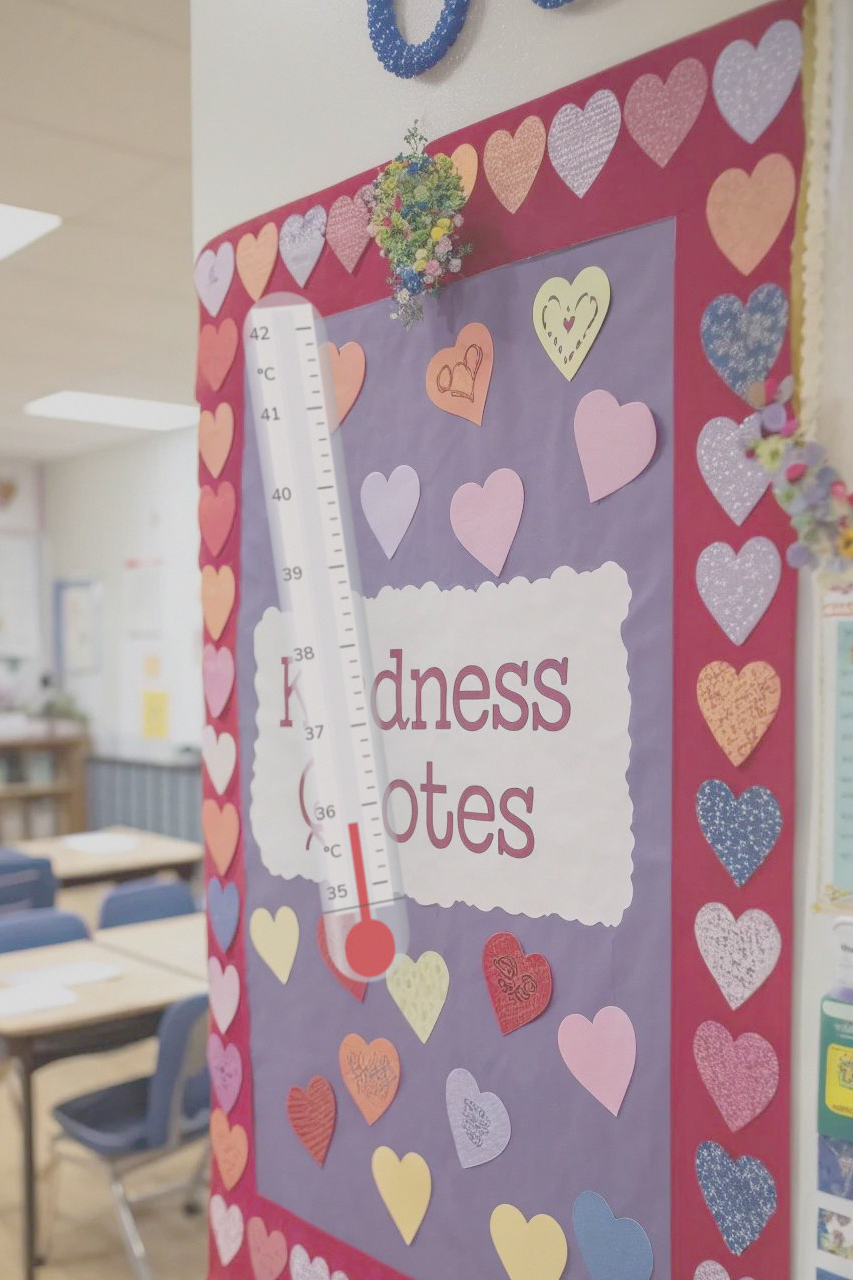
35.8 °C
